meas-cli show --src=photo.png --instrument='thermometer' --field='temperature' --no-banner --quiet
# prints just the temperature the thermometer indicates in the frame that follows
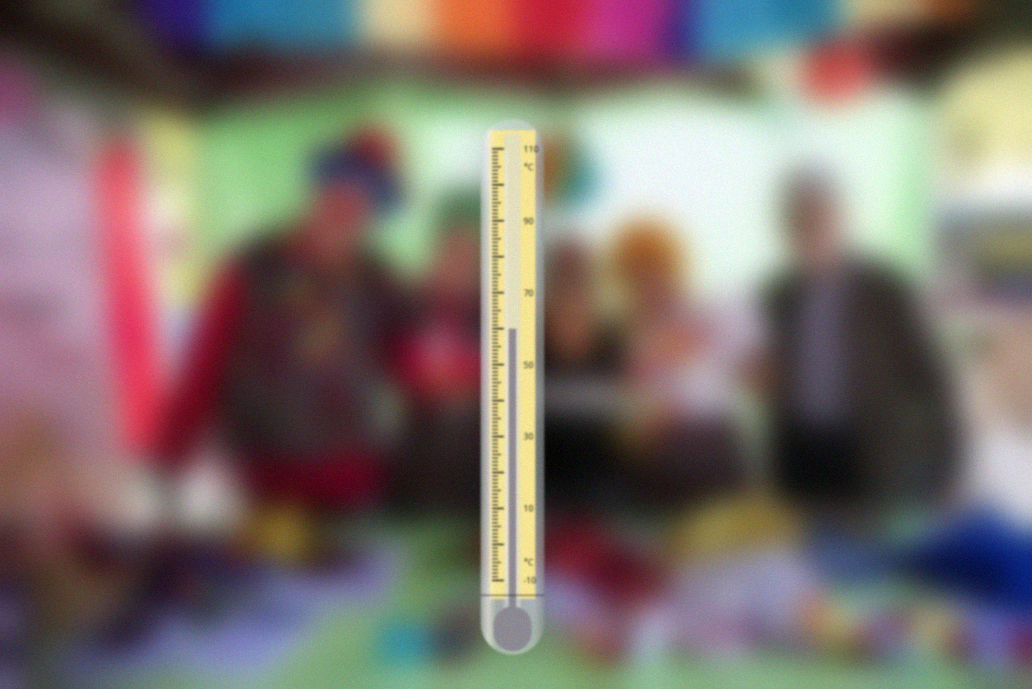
60 °C
